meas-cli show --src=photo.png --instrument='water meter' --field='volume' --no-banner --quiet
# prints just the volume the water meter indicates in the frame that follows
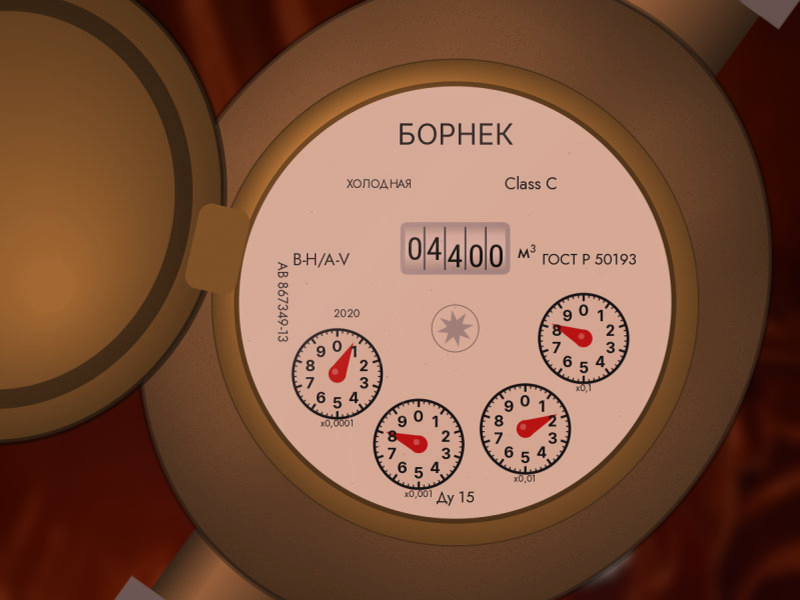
4399.8180 m³
